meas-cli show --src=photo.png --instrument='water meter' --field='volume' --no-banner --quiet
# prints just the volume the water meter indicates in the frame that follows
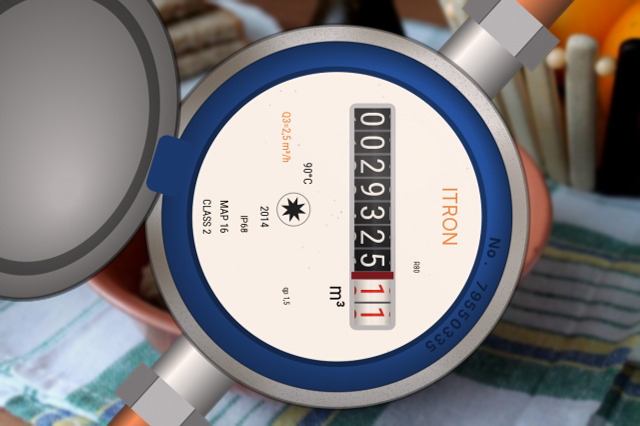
29325.11 m³
